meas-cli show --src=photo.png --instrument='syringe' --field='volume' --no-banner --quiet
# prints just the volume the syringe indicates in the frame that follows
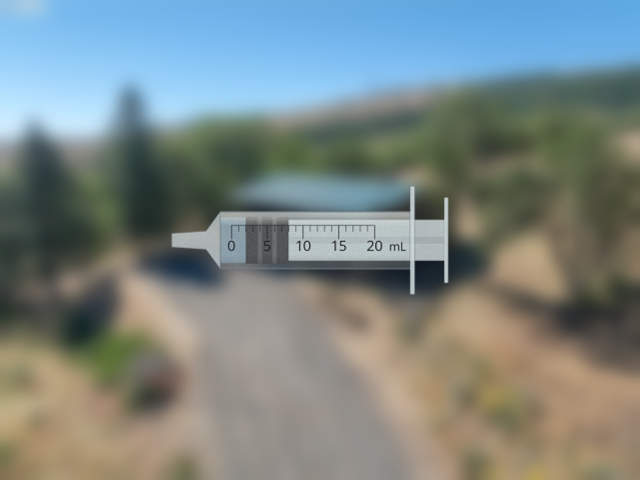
2 mL
